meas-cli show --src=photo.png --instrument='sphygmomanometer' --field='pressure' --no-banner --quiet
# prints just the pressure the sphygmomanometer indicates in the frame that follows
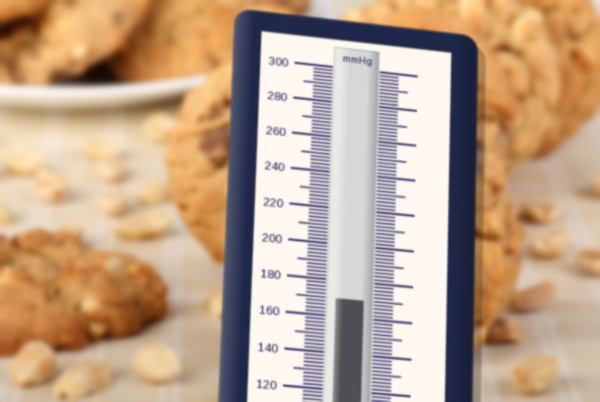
170 mmHg
